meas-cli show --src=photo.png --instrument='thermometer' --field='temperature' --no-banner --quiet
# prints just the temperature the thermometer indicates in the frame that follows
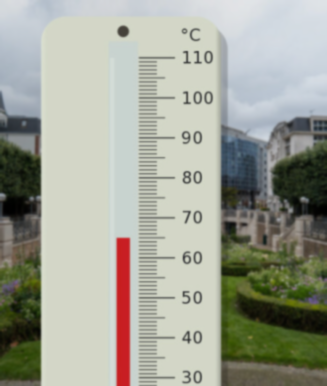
65 °C
